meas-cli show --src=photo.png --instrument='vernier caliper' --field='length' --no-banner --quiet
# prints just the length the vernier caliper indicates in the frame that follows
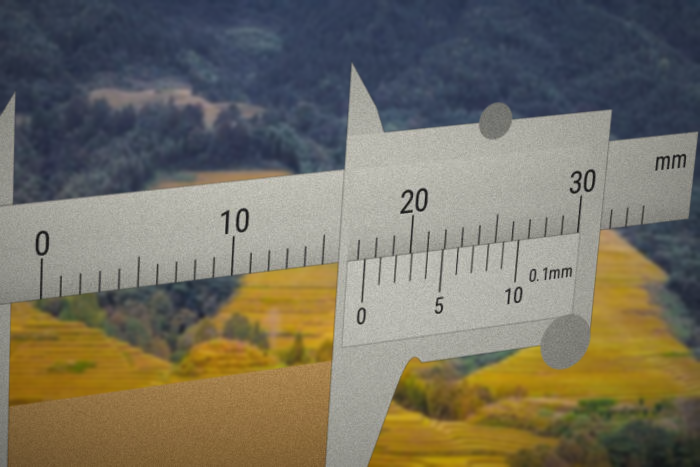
17.4 mm
